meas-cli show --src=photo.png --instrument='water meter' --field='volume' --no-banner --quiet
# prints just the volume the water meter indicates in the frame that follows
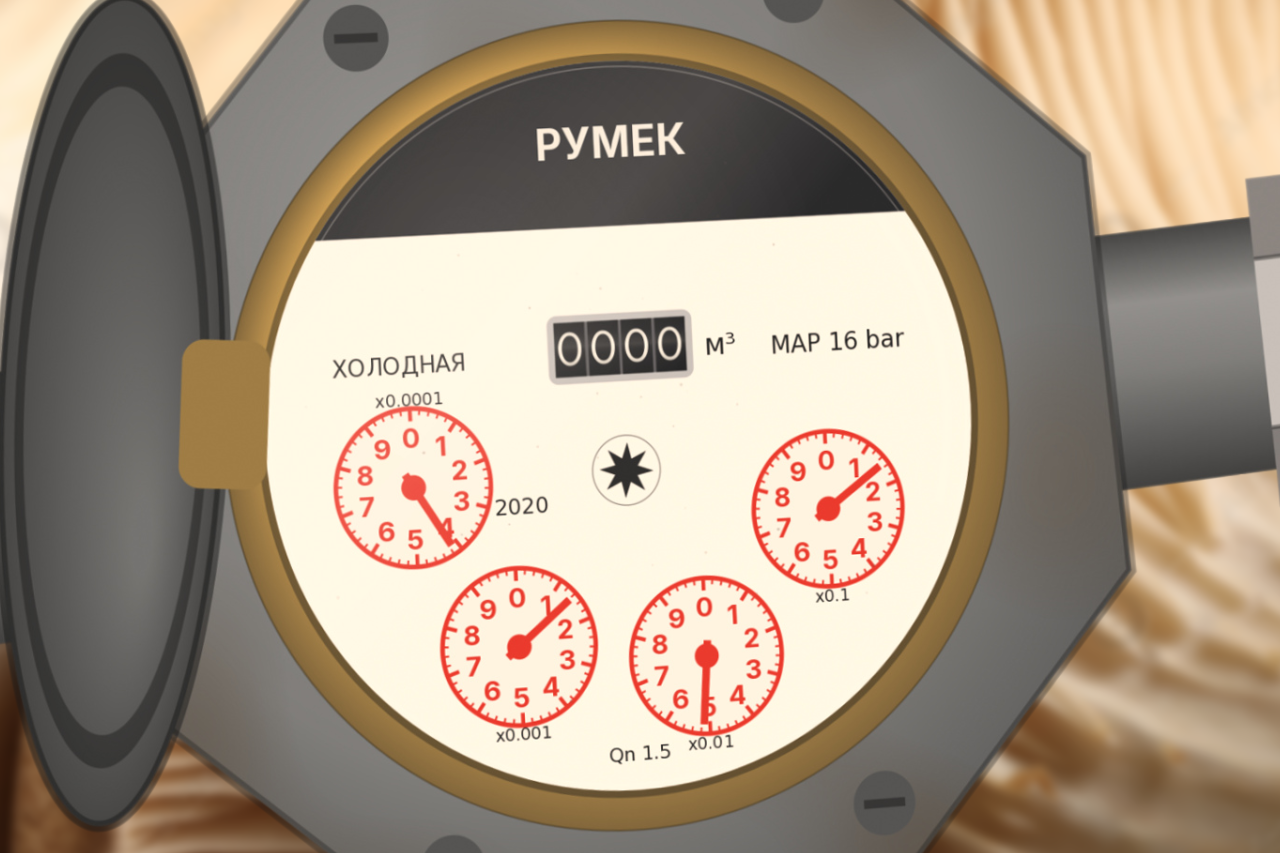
0.1514 m³
